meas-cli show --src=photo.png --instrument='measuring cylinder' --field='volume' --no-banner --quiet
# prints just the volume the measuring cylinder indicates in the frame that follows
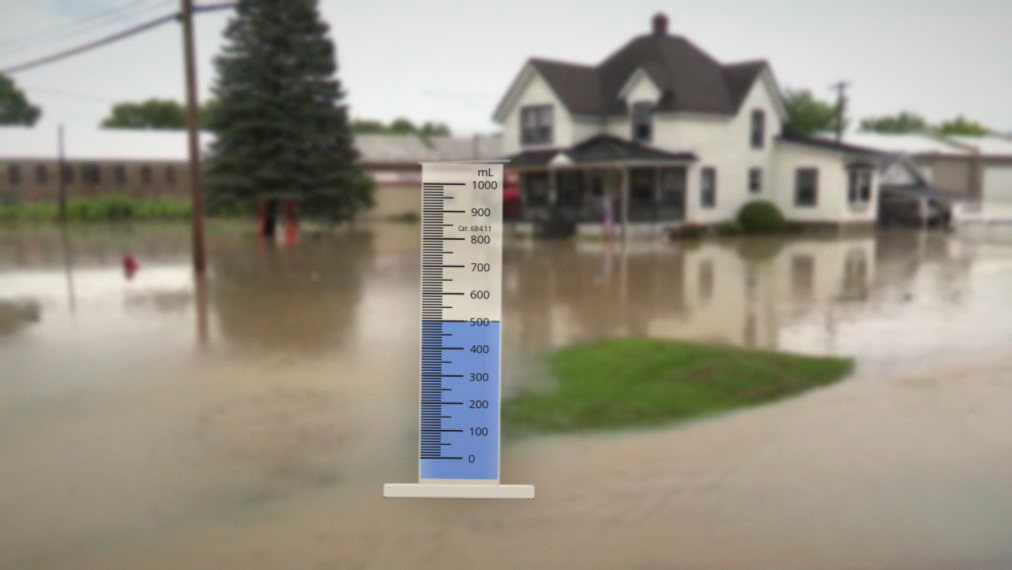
500 mL
